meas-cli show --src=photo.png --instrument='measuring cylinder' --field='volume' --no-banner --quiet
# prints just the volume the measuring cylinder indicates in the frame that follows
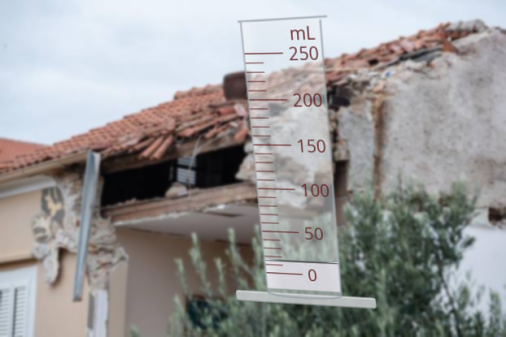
15 mL
